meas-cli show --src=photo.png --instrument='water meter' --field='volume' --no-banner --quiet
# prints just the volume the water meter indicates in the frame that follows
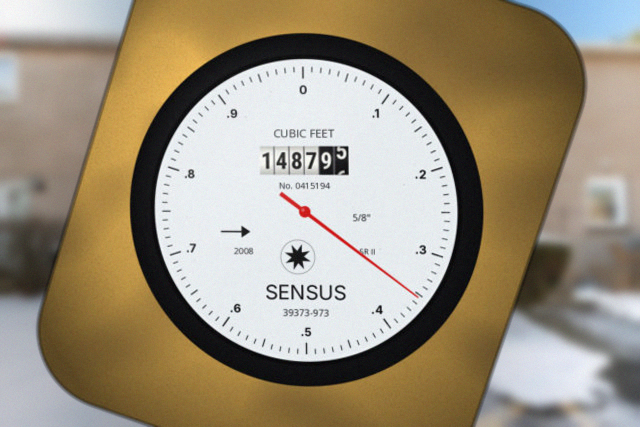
148795.35 ft³
